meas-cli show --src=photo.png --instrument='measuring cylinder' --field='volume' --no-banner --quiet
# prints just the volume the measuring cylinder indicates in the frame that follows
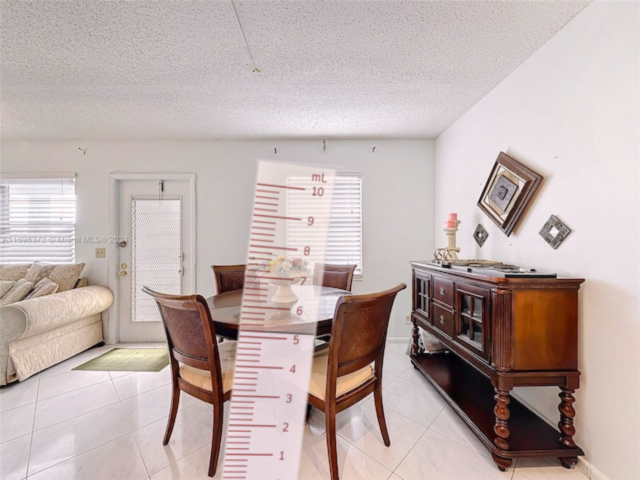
5.2 mL
